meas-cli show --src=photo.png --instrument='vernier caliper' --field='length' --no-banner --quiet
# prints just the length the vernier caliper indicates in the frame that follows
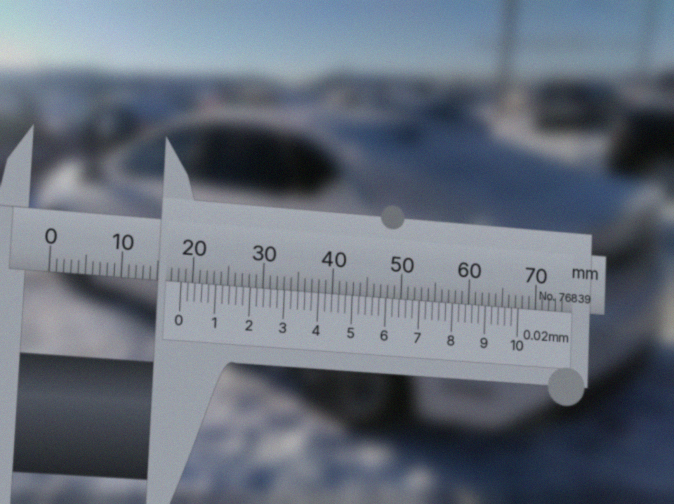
18.4 mm
